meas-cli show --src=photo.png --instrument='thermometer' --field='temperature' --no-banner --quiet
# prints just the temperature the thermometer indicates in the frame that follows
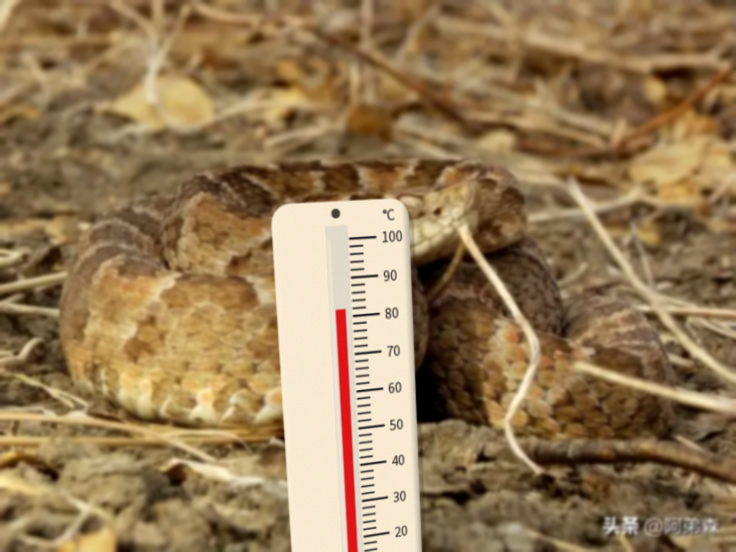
82 °C
